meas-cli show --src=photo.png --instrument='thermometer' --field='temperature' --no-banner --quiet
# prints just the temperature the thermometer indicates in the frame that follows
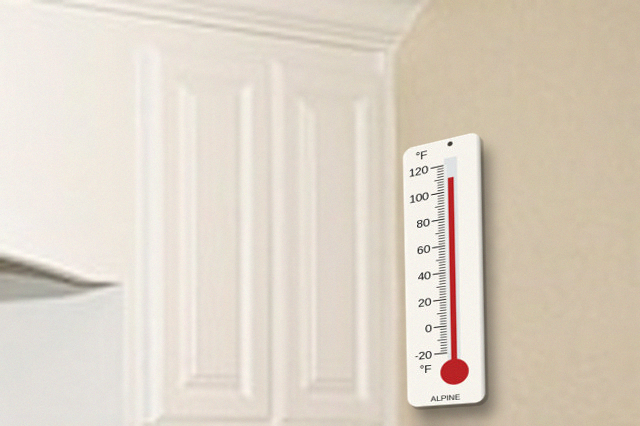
110 °F
